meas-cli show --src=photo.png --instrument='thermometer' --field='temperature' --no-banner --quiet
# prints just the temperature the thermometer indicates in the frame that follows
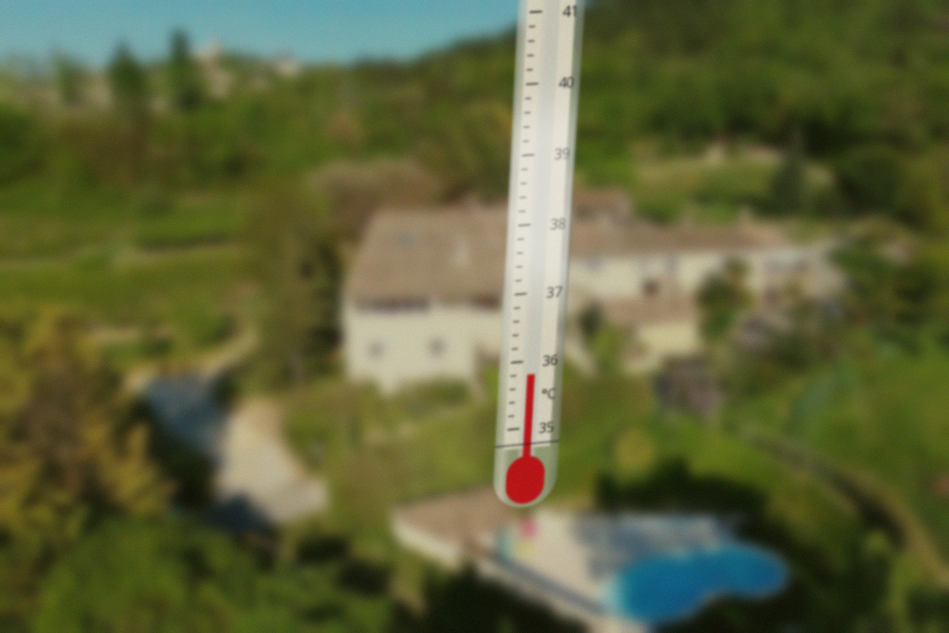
35.8 °C
